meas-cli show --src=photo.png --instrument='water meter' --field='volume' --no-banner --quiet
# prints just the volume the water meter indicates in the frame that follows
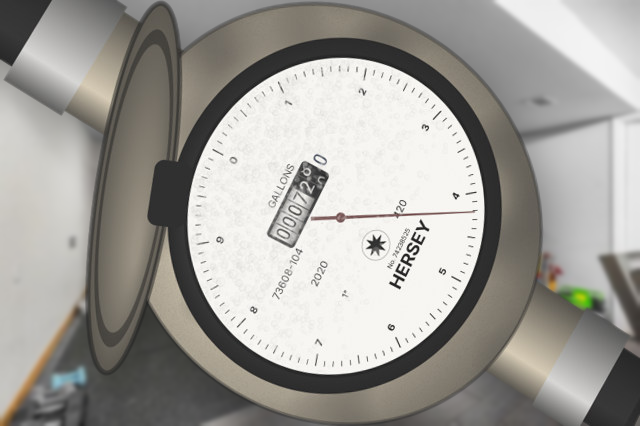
7284.2 gal
